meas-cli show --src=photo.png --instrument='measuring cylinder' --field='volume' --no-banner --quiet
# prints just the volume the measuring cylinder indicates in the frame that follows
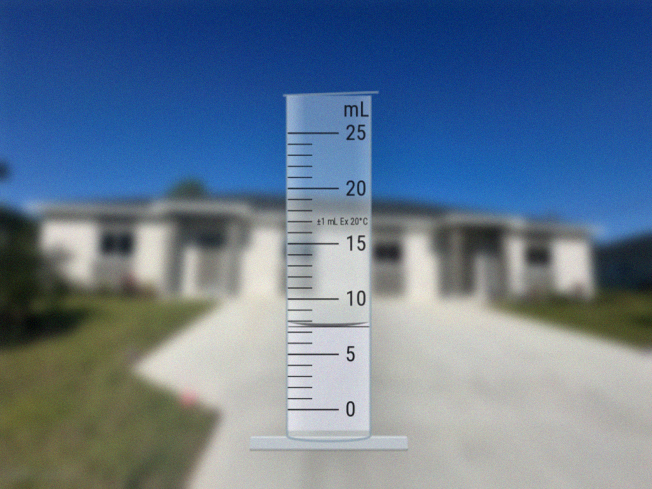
7.5 mL
